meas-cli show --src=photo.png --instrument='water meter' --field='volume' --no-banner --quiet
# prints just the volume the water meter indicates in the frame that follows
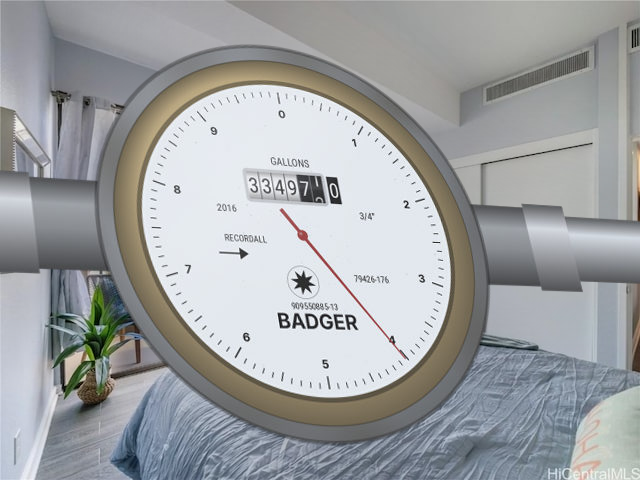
3349714.0 gal
